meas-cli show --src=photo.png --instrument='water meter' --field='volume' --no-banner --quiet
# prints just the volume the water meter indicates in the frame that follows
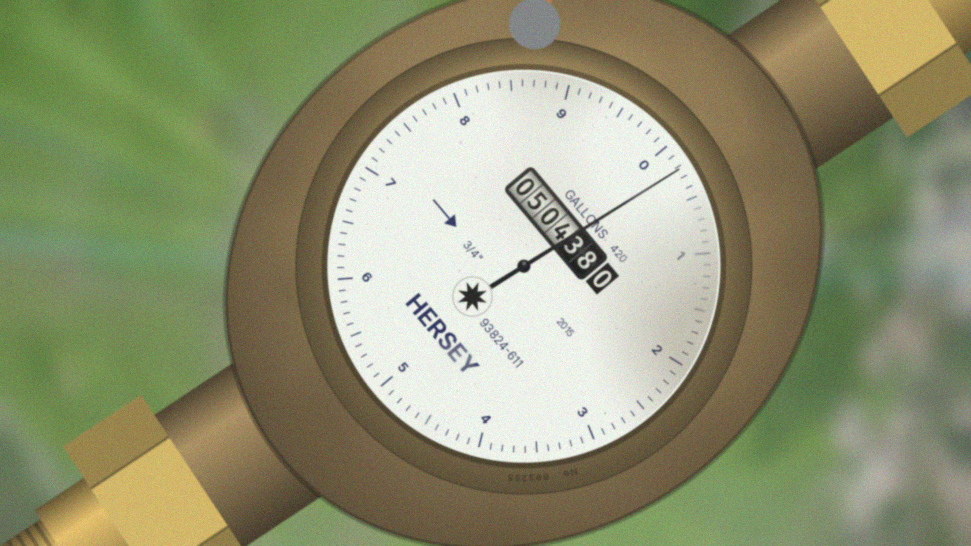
504380.2 gal
